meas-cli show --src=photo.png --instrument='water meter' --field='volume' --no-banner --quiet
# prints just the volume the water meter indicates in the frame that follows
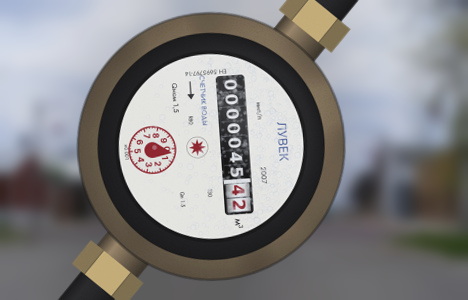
45.420 m³
